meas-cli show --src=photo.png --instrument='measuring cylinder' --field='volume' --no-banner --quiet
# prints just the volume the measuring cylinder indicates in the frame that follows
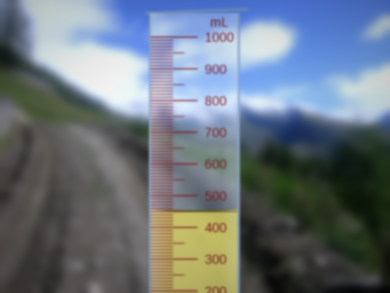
450 mL
